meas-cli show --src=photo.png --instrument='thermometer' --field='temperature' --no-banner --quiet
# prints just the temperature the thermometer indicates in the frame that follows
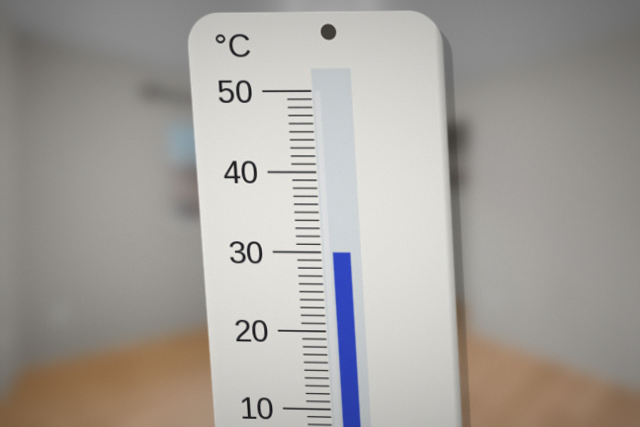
30 °C
